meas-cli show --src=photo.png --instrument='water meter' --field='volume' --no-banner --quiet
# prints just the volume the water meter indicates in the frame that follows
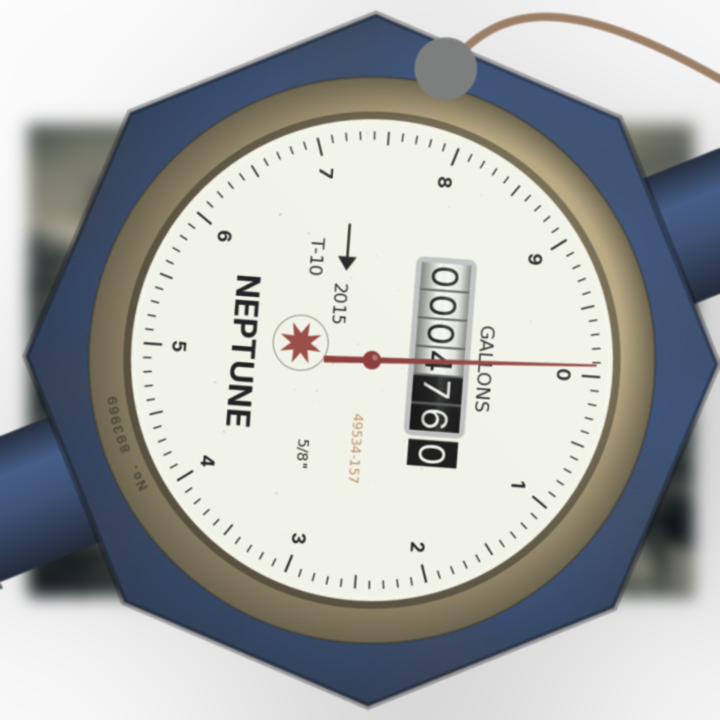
4759.9 gal
